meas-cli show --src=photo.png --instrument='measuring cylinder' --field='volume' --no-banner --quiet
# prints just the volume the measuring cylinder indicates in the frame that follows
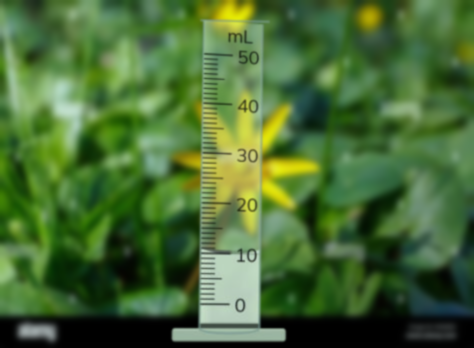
10 mL
